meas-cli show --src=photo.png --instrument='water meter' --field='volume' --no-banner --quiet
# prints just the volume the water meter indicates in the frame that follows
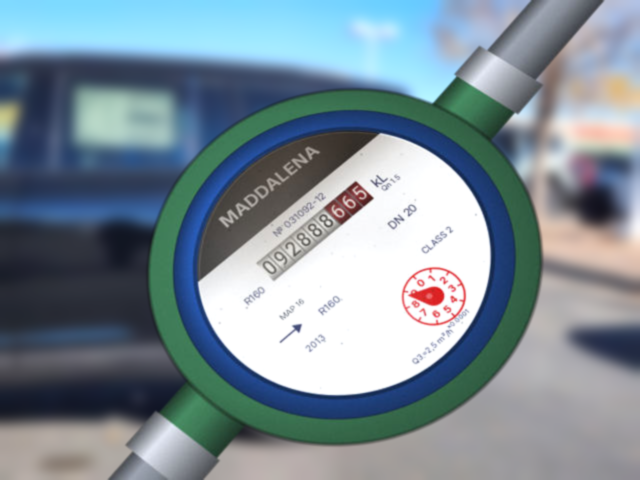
92888.6658 kL
